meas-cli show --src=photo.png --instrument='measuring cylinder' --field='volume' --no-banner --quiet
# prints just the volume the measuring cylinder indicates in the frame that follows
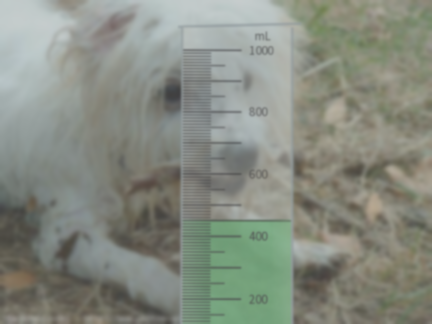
450 mL
